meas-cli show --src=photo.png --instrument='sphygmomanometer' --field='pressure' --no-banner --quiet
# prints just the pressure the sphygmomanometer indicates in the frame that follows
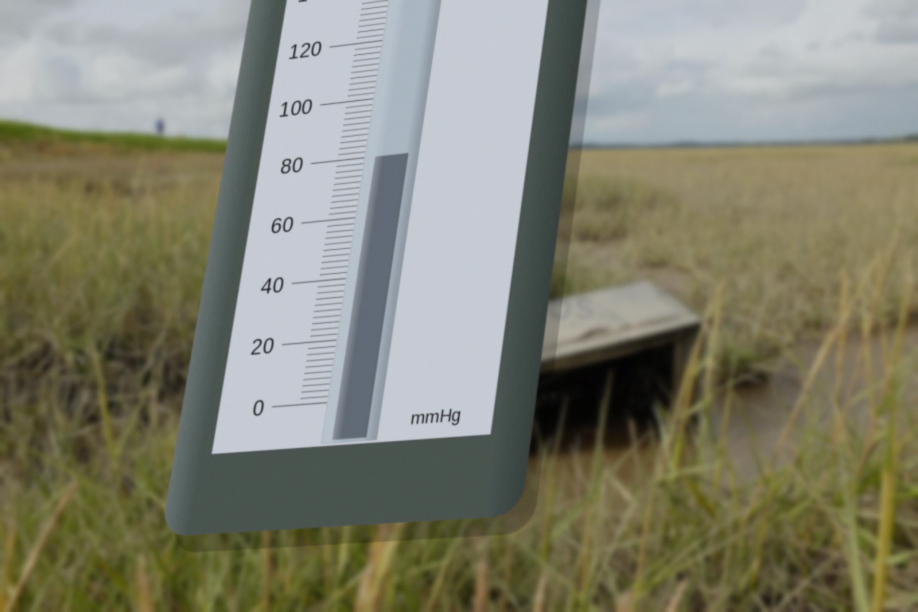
80 mmHg
